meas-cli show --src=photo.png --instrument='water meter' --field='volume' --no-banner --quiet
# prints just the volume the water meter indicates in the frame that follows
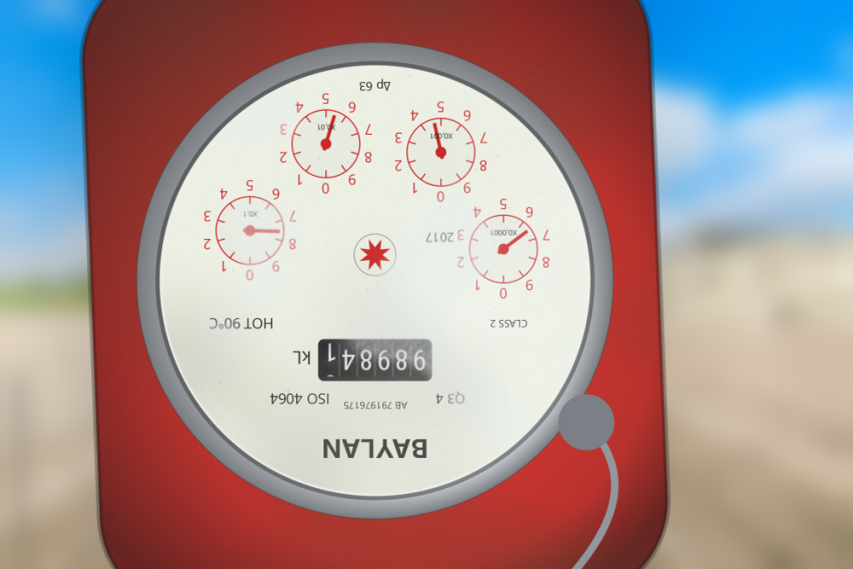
989840.7546 kL
